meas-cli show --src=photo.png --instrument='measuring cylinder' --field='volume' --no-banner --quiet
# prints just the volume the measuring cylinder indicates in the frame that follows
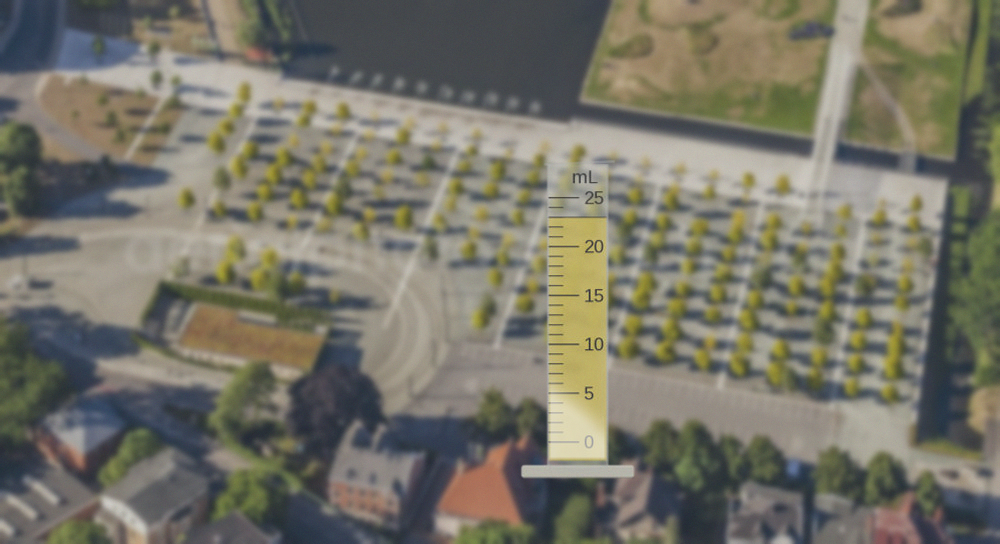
23 mL
